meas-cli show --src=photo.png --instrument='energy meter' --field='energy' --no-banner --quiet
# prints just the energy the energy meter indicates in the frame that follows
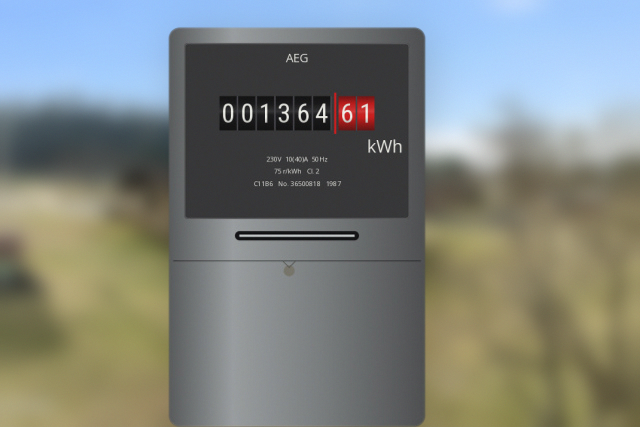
1364.61 kWh
